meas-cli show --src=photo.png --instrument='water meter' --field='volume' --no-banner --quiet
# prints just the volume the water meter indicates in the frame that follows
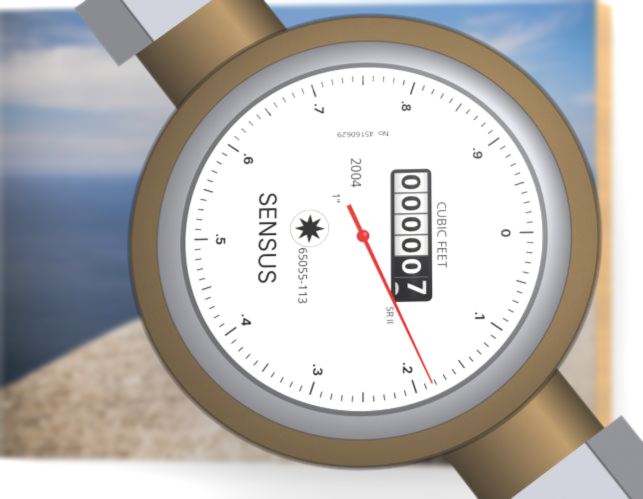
7.18 ft³
